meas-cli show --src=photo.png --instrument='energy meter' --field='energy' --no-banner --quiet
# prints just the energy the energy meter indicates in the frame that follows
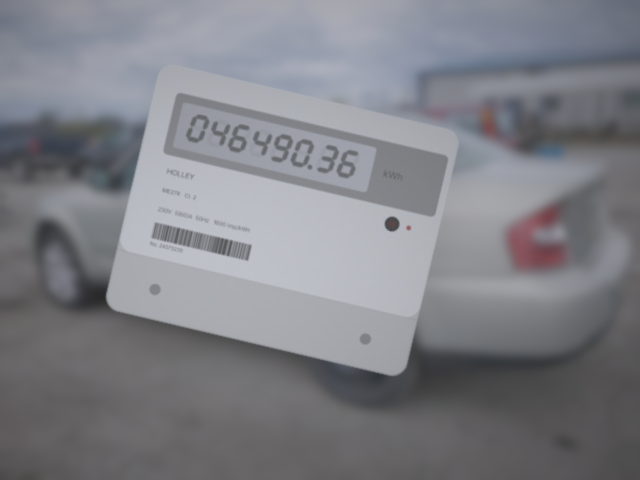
46490.36 kWh
